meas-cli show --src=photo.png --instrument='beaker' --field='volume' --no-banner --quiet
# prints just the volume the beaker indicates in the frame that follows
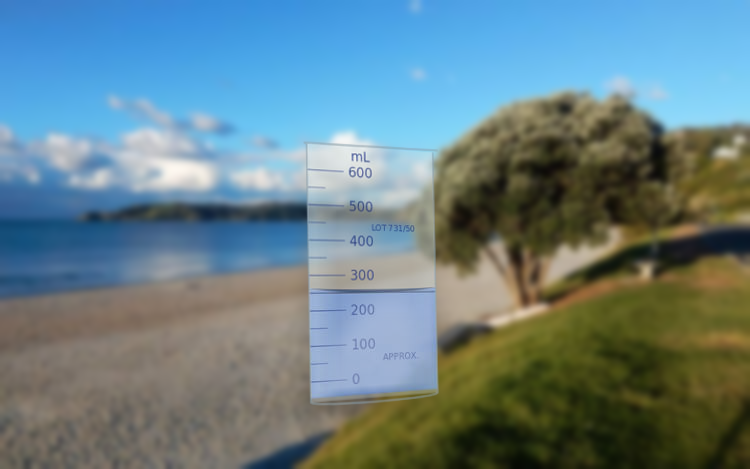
250 mL
